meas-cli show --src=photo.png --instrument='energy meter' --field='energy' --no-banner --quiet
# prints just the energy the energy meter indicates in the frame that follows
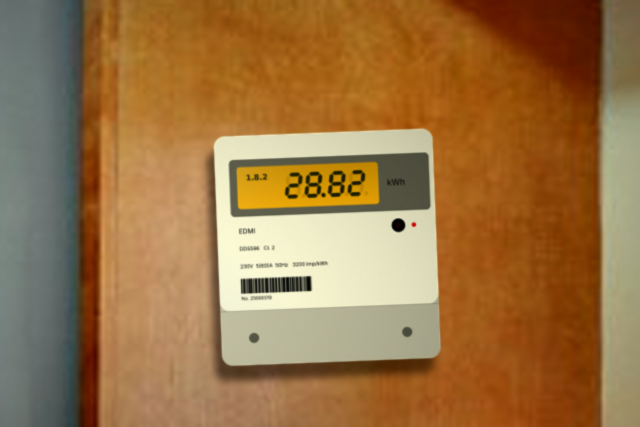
28.82 kWh
